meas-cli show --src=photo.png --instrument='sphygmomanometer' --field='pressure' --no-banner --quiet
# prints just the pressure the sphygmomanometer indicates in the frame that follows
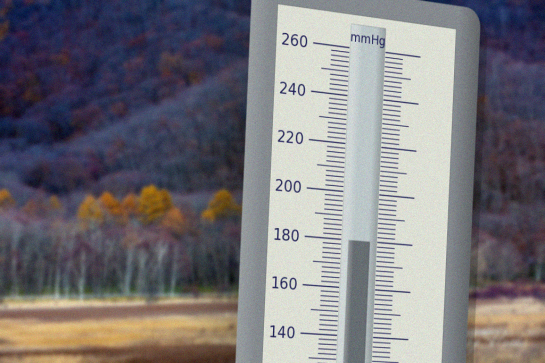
180 mmHg
